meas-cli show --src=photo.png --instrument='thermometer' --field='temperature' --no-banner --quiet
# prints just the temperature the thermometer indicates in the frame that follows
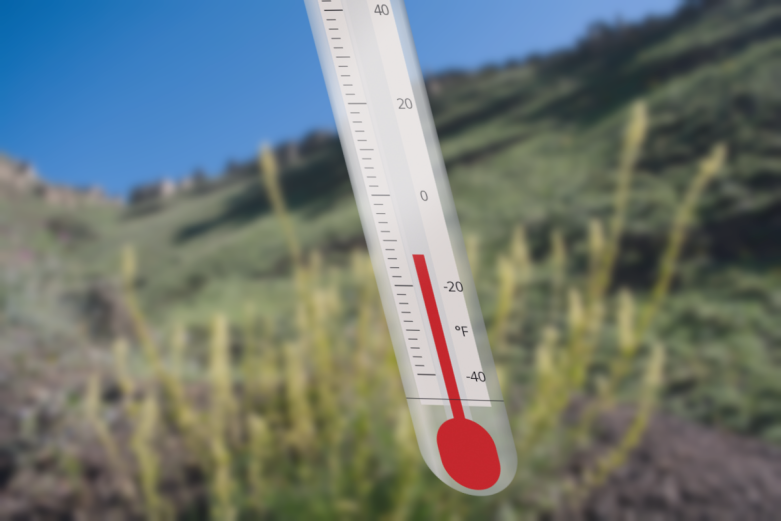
-13 °F
